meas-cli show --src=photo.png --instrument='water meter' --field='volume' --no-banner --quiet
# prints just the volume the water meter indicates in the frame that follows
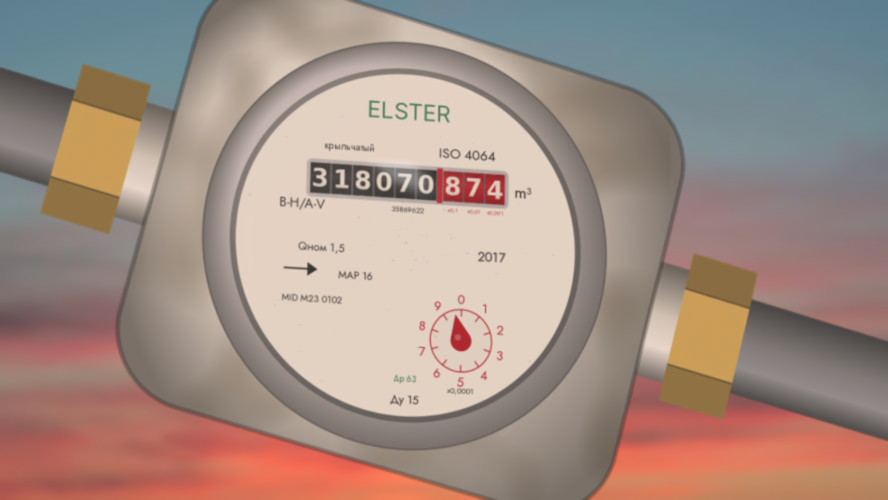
318070.8739 m³
